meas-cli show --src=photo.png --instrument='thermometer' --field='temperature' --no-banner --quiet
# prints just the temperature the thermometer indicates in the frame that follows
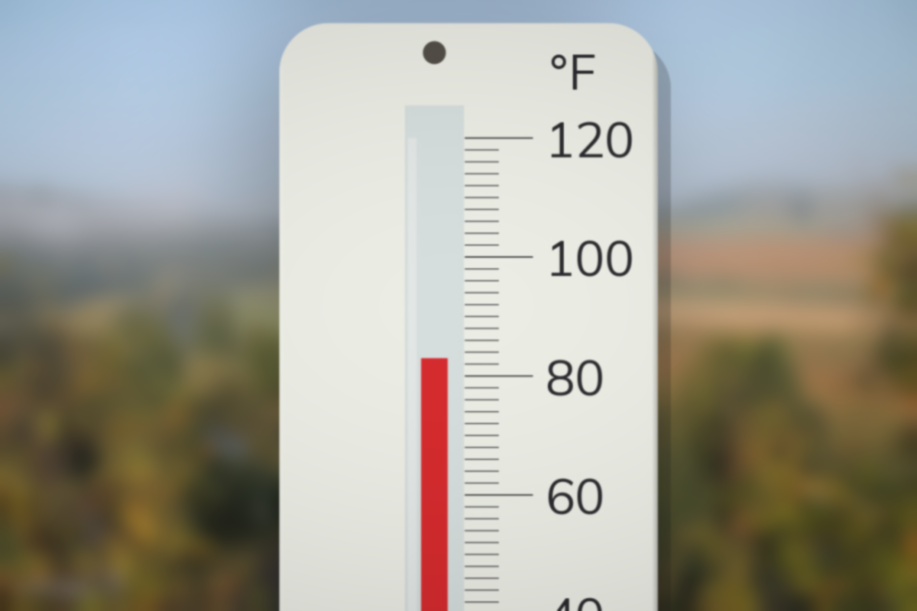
83 °F
